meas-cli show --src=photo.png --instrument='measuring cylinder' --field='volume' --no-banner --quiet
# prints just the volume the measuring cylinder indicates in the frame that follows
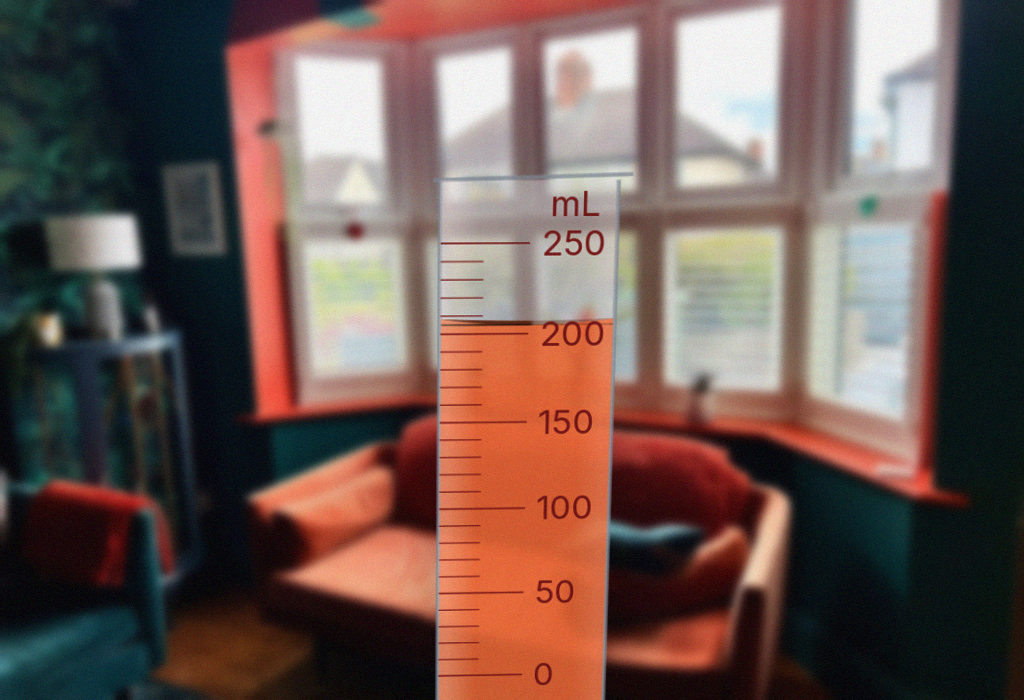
205 mL
